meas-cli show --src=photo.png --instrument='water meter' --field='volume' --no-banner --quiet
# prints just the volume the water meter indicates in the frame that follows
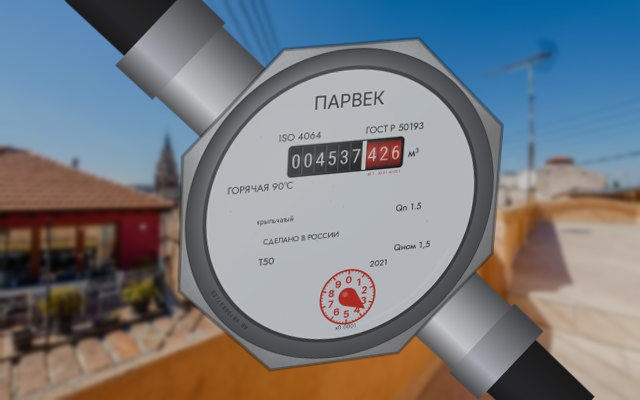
4537.4263 m³
